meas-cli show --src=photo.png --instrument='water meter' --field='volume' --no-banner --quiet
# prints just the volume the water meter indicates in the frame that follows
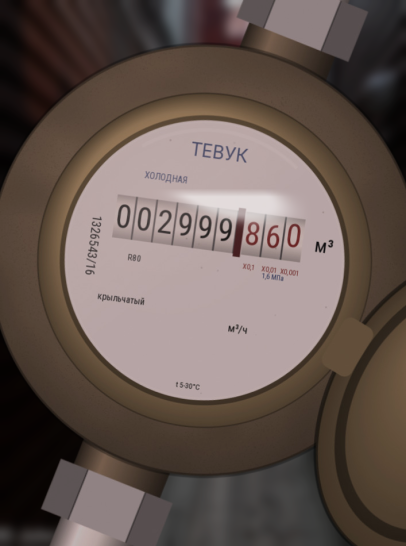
2999.860 m³
